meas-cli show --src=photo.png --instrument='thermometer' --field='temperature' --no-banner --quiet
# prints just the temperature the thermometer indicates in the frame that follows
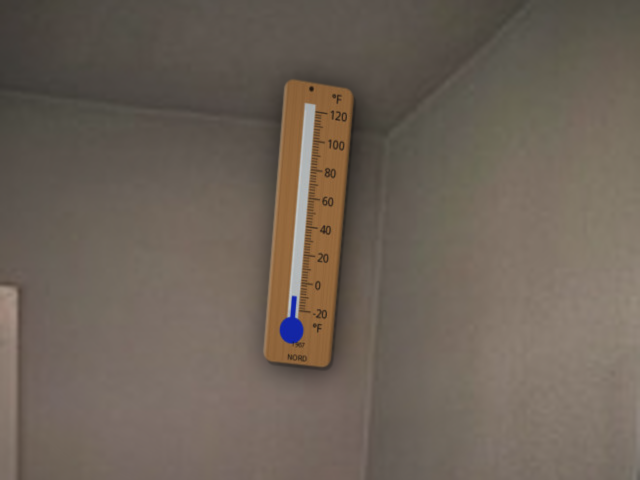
-10 °F
